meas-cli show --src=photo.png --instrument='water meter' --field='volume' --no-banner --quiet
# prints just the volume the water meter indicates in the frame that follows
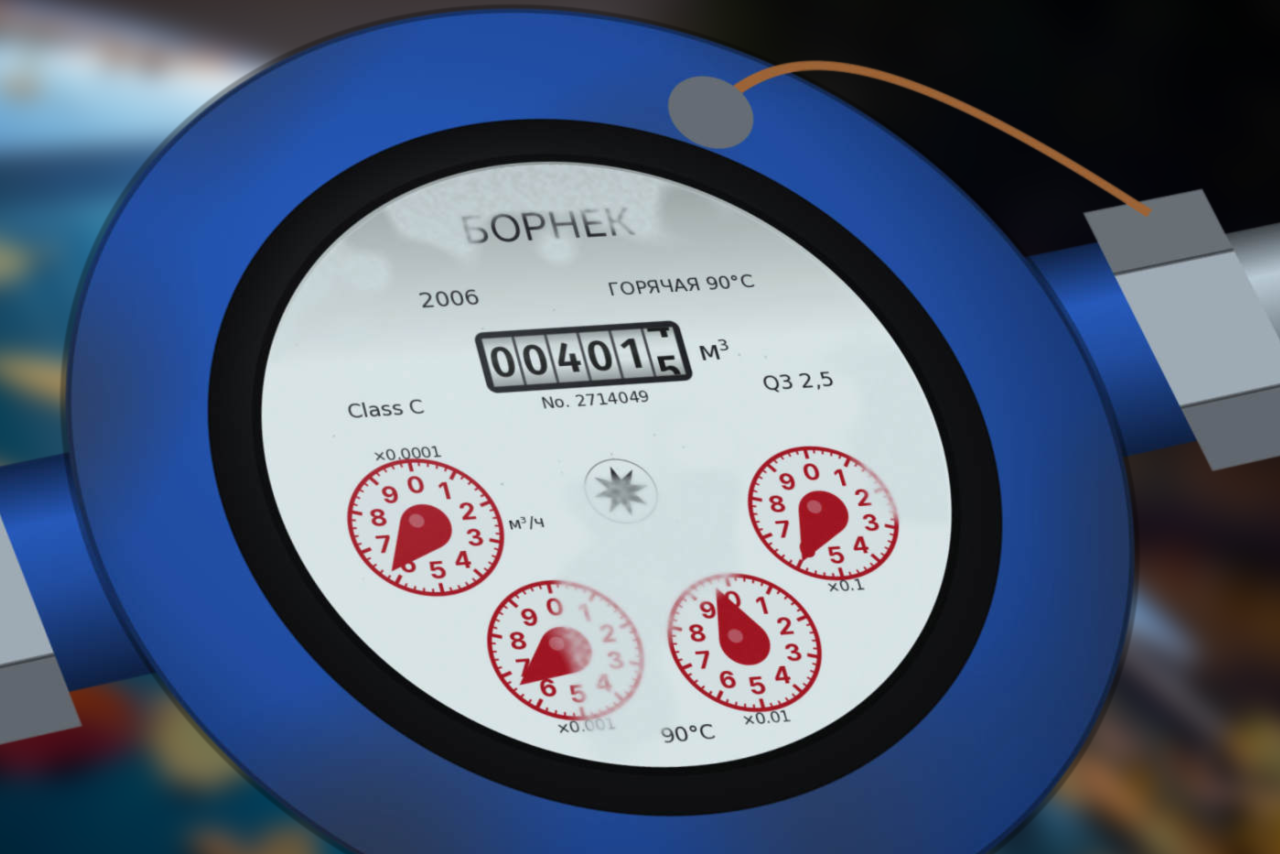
4014.5966 m³
